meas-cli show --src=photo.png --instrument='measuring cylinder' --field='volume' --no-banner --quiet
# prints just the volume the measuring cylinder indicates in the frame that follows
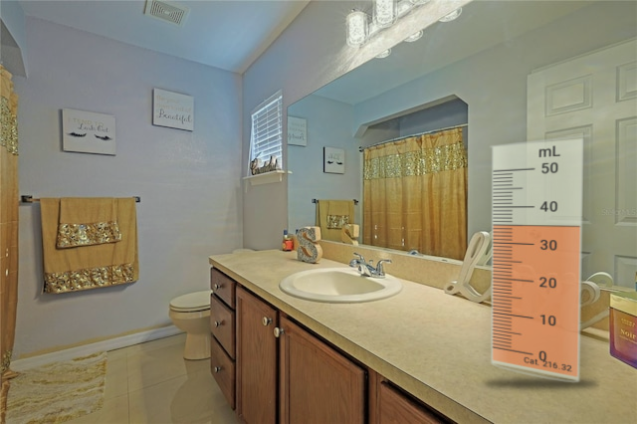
35 mL
